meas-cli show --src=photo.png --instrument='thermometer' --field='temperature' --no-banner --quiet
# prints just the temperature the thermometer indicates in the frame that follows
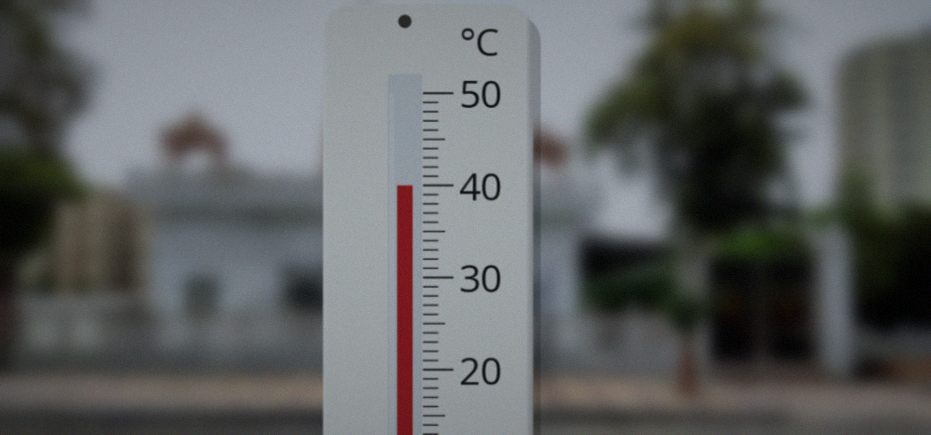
40 °C
